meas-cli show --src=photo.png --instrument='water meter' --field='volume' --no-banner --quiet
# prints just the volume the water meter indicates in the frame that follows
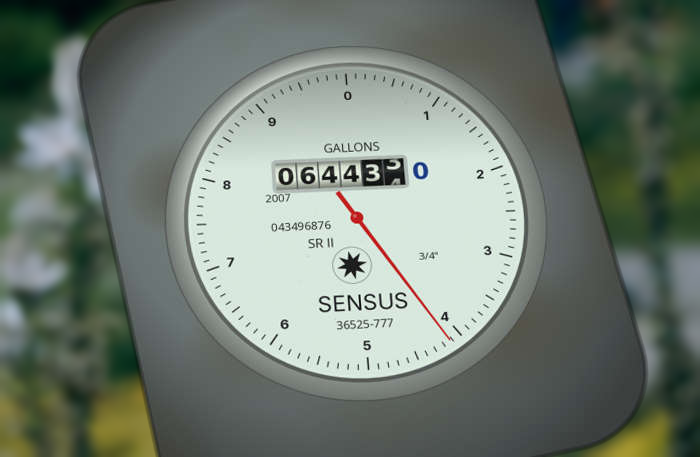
644334.1 gal
